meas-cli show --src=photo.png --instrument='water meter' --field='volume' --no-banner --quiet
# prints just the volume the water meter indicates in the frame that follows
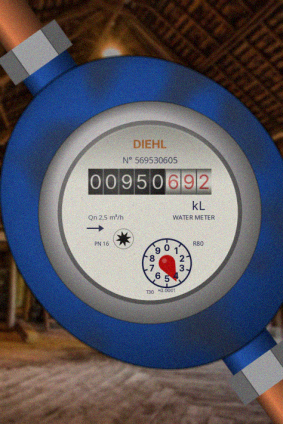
950.6924 kL
